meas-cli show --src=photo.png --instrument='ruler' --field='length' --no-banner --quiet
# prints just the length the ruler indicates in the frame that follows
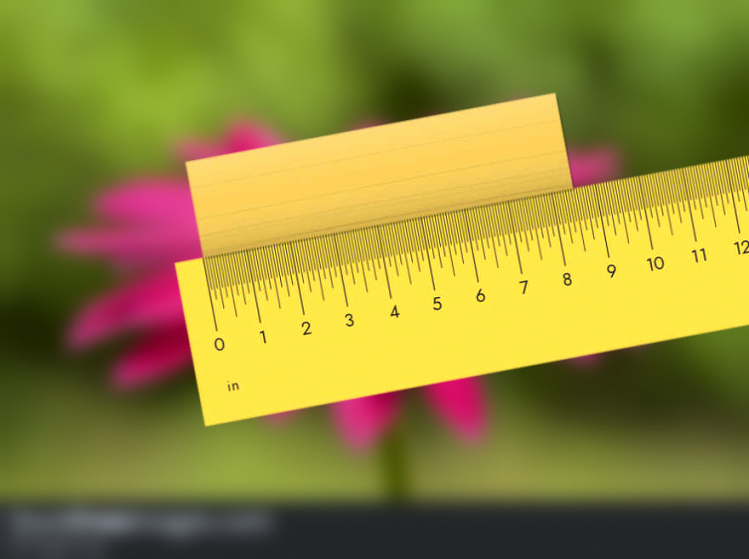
8.5 in
